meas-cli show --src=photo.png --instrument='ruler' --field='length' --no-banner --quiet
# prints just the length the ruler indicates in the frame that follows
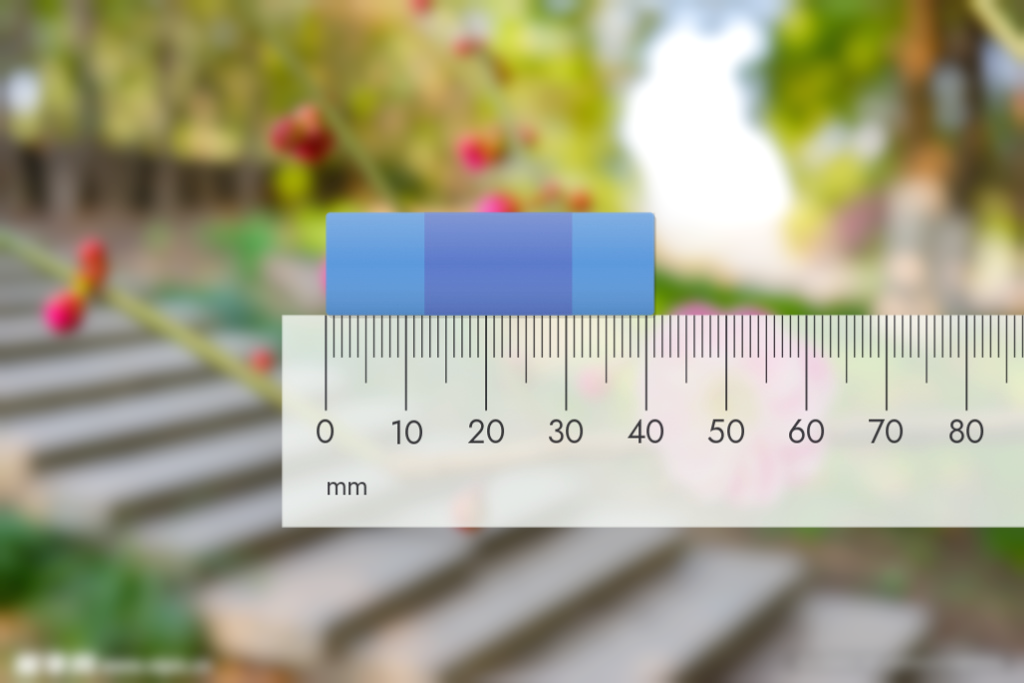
41 mm
